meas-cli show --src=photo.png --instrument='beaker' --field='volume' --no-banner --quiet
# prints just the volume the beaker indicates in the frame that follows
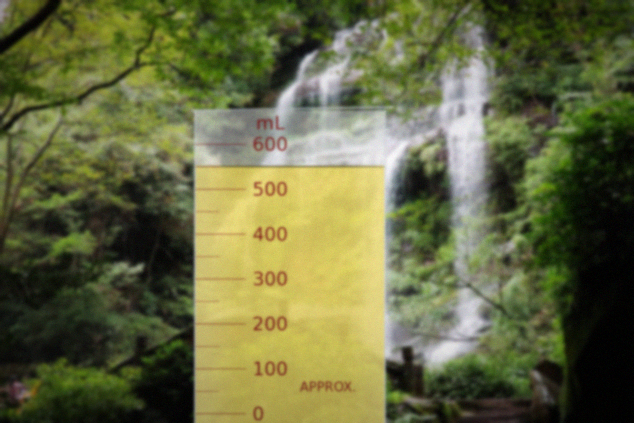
550 mL
